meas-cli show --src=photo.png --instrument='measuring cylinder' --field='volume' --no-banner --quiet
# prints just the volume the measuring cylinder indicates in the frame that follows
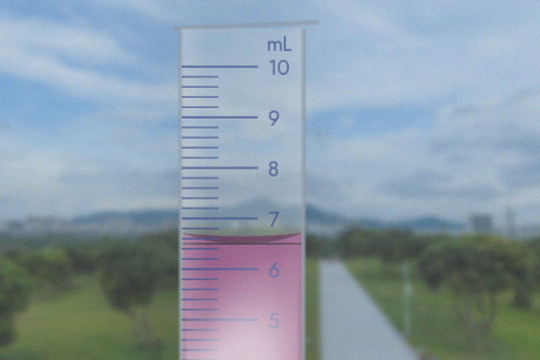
6.5 mL
